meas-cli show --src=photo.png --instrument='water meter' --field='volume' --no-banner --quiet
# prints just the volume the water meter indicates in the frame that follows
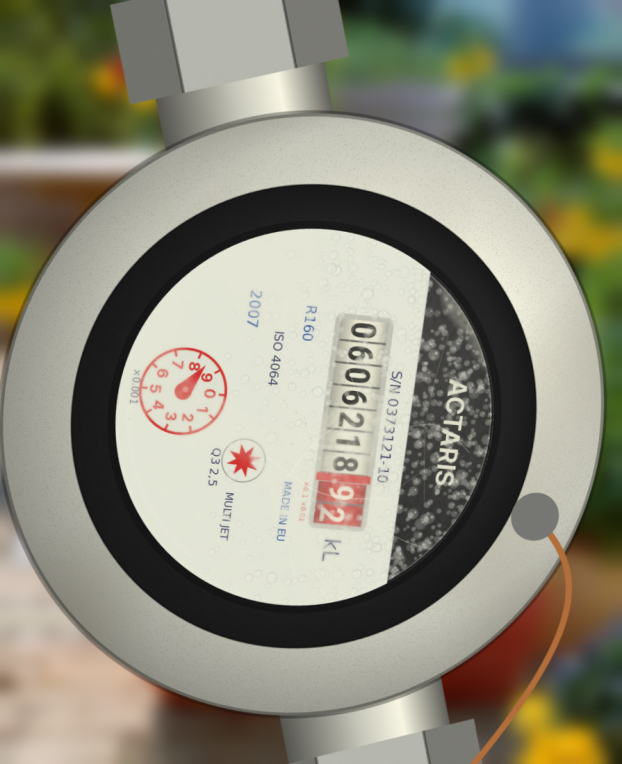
606218.918 kL
